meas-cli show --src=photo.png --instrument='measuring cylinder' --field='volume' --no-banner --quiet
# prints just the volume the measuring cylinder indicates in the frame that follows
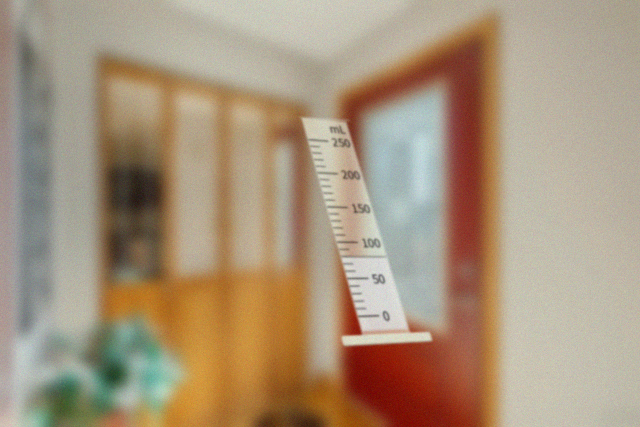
80 mL
